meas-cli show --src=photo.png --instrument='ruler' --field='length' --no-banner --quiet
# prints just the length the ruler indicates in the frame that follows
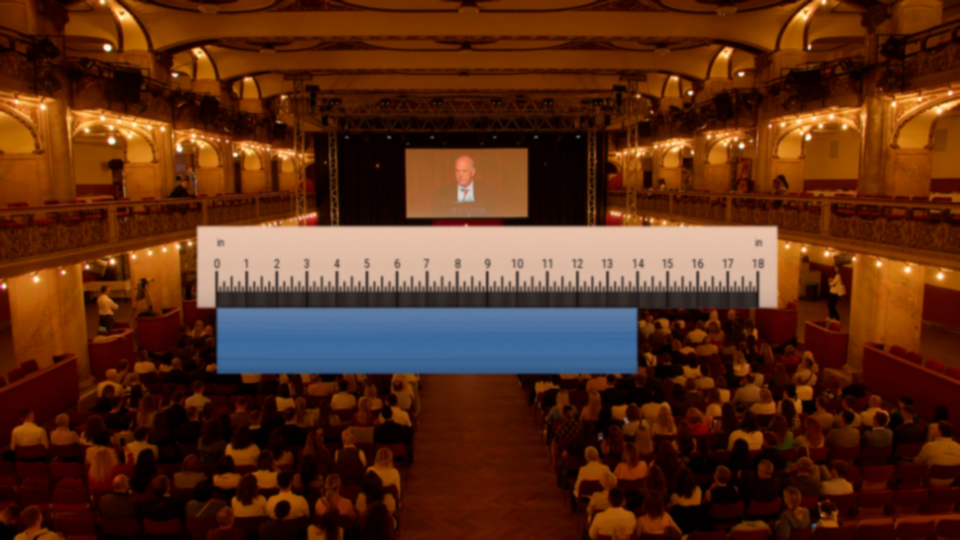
14 in
